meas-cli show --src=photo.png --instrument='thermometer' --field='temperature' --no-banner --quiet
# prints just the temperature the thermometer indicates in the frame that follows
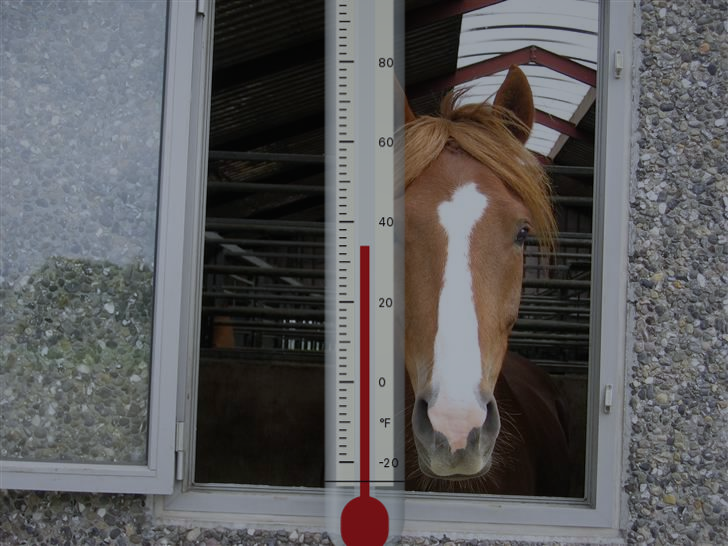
34 °F
